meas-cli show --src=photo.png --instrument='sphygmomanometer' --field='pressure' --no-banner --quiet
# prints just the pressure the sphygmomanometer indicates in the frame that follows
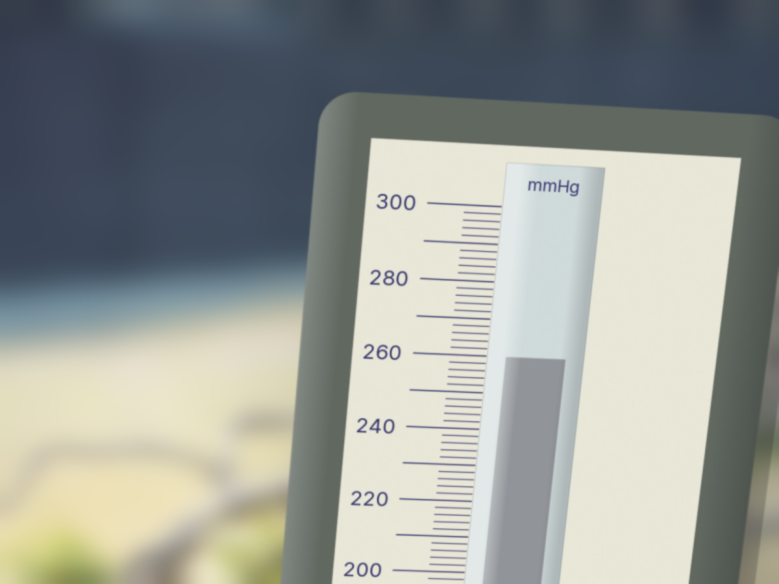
260 mmHg
